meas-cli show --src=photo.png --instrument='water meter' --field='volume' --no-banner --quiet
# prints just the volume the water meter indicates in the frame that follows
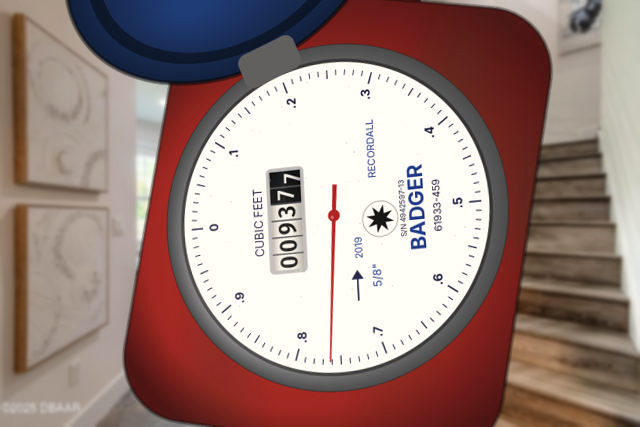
9376.76 ft³
